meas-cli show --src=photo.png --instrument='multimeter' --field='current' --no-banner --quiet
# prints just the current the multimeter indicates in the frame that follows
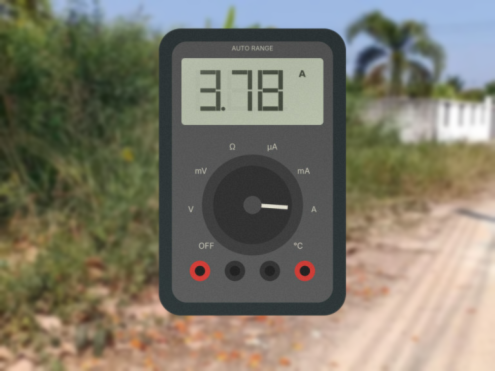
3.78 A
